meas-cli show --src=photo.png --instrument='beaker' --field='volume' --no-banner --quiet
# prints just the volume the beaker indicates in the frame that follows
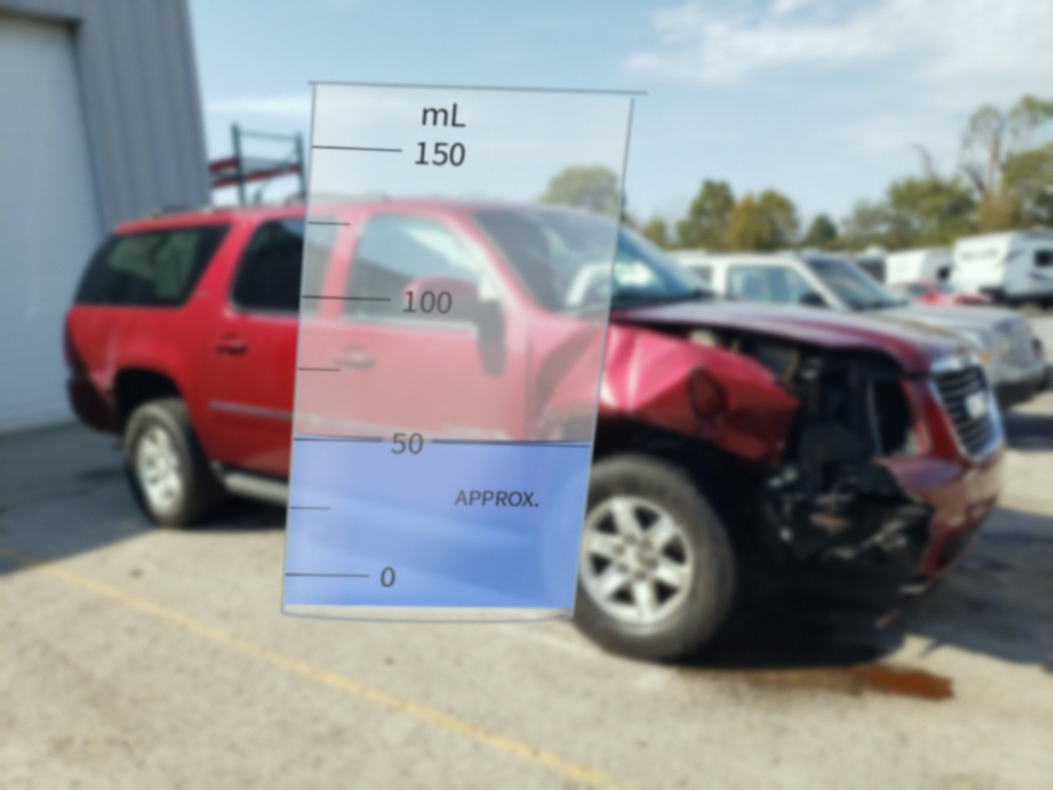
50 mL
